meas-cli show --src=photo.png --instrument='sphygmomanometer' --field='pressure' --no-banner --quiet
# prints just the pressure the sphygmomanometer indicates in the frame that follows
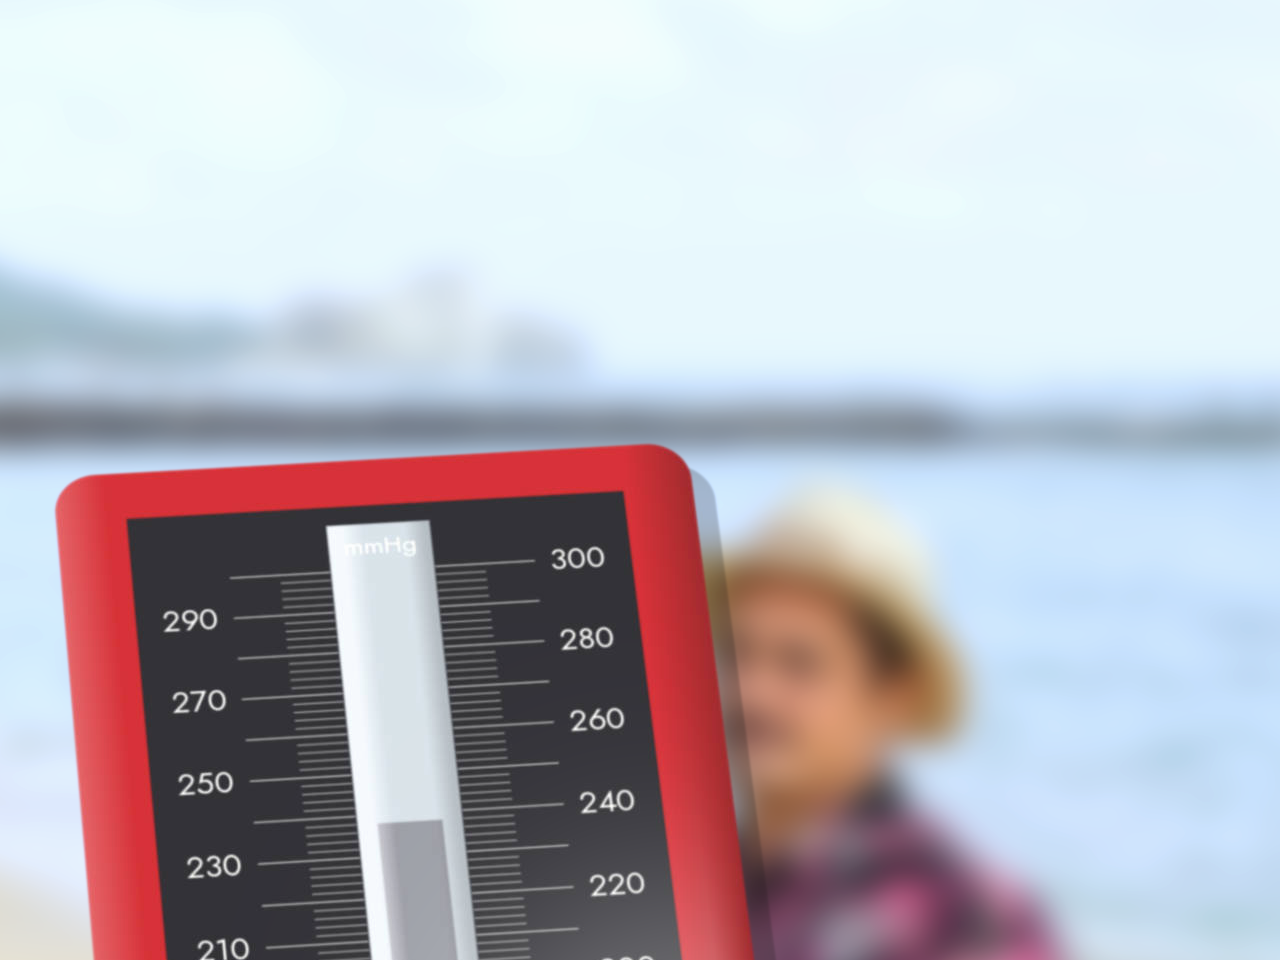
238 mmHg
